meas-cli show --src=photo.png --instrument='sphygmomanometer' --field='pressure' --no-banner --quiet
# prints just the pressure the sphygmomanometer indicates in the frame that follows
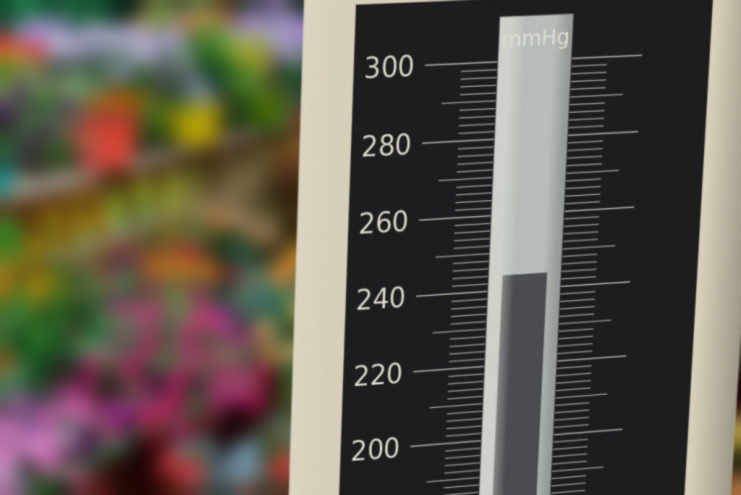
244 mmHg
